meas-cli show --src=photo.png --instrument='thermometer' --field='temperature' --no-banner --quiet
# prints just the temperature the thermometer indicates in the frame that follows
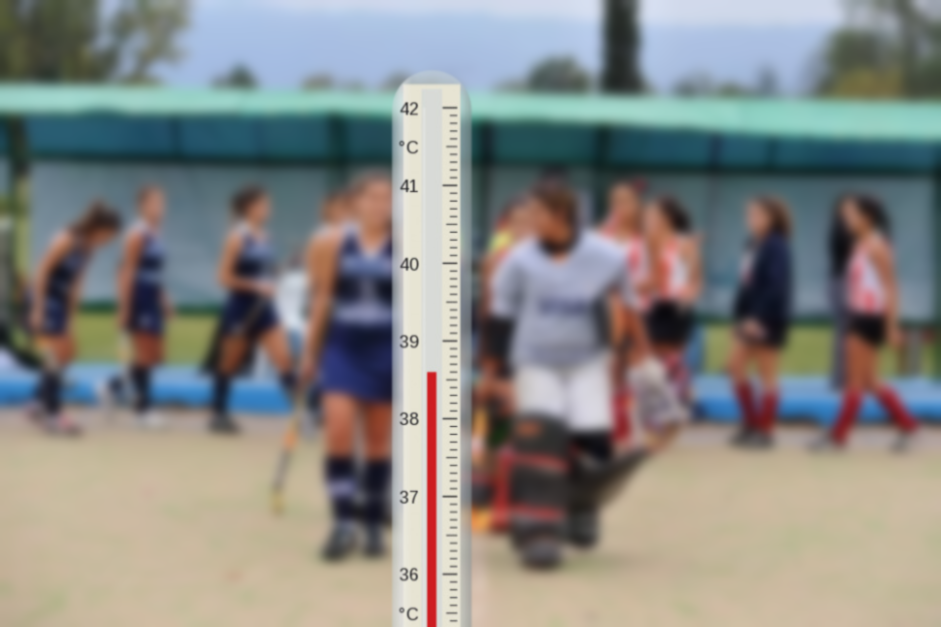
38.6 °C
